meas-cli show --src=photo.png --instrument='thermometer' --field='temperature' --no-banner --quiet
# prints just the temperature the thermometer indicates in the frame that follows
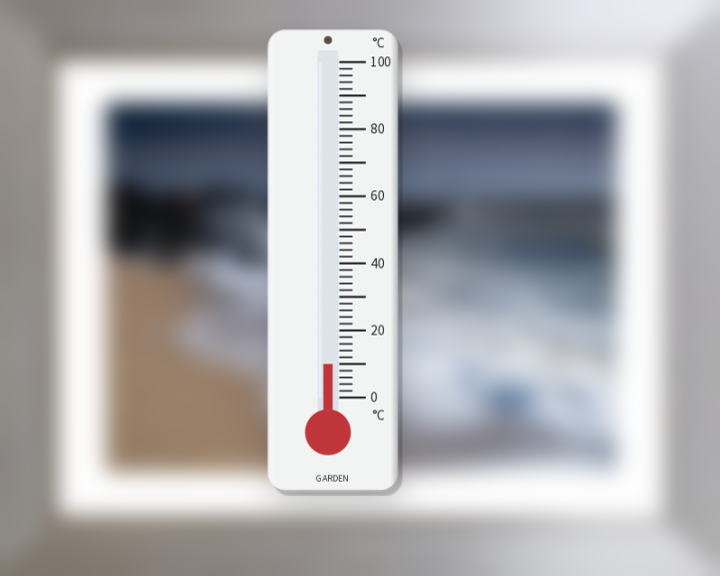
10 °C
